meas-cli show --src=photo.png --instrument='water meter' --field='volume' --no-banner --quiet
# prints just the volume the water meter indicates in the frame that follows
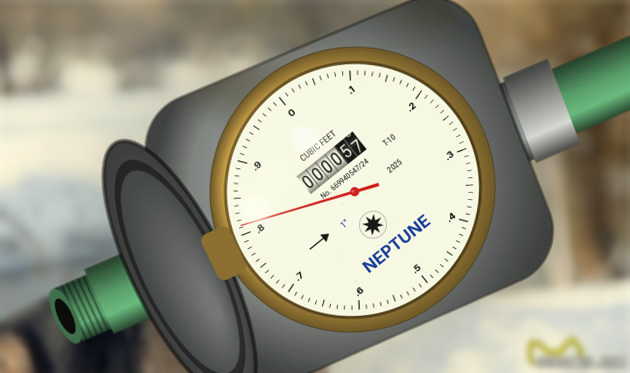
56.81 ft³
